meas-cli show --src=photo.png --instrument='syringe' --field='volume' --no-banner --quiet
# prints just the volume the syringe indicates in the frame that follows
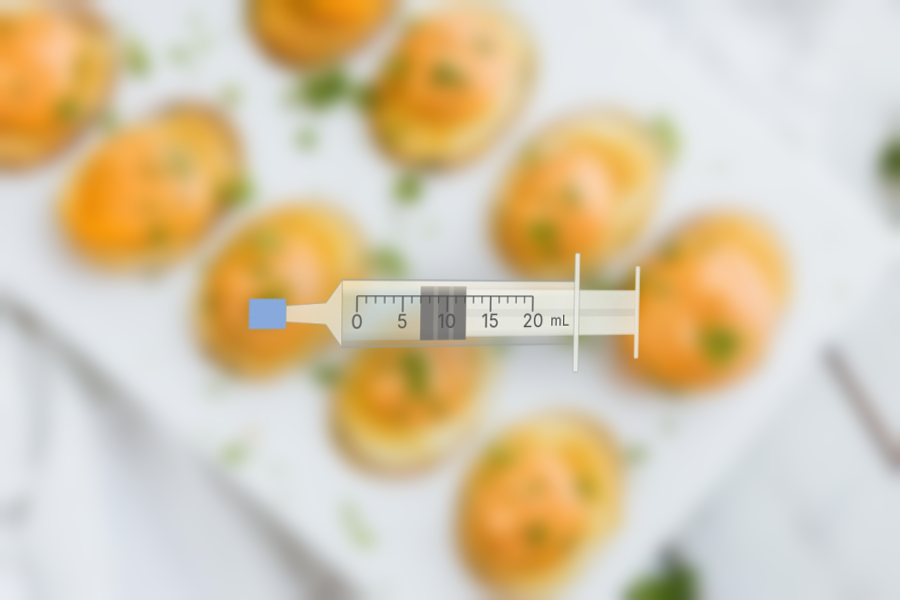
7 mL
